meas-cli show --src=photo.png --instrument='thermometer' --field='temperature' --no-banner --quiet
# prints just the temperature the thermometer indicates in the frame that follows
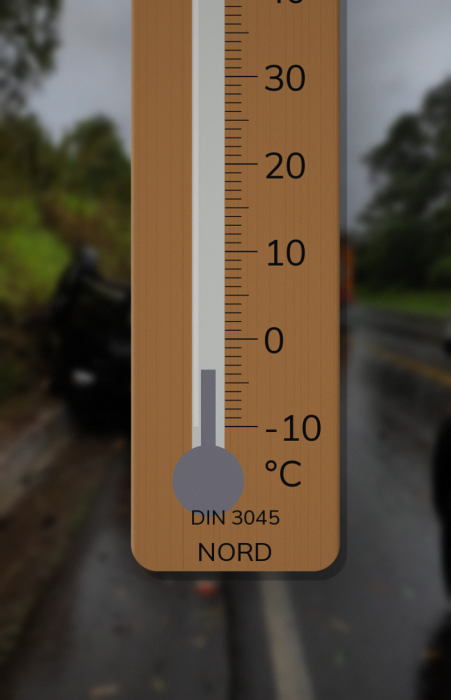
-3.5 °C
